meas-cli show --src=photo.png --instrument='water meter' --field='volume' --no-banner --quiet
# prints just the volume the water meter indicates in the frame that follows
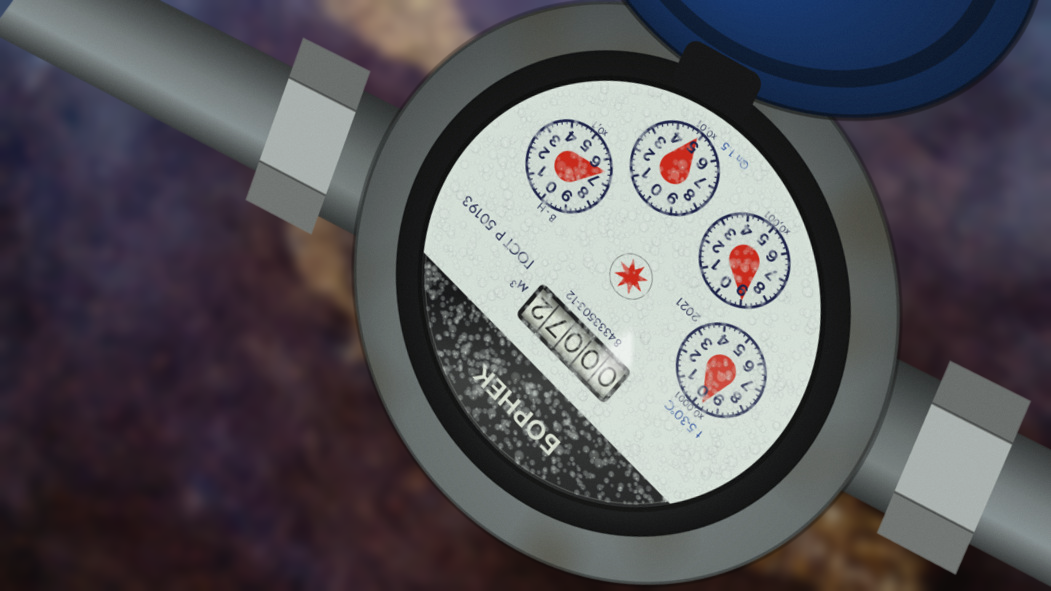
72.6489 m³
